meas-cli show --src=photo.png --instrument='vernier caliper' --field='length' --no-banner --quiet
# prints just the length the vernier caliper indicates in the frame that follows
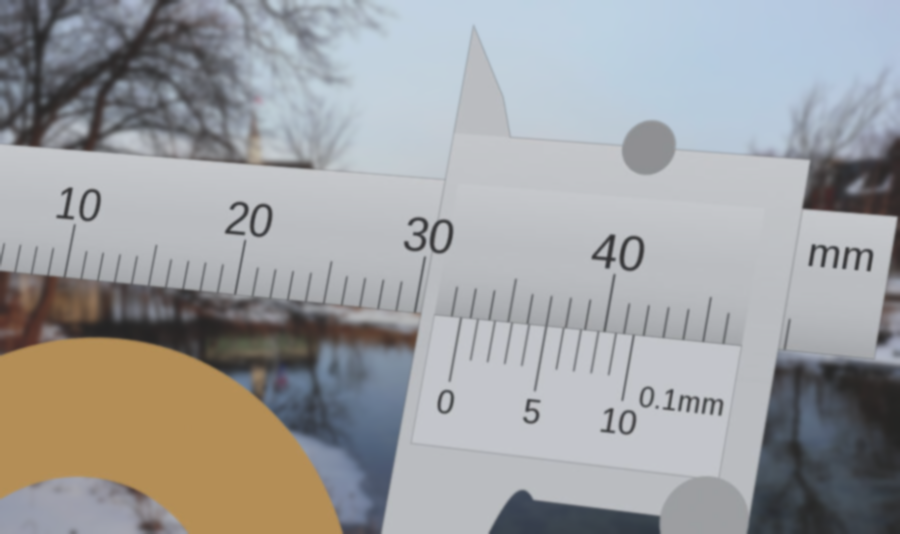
32.5 mm
